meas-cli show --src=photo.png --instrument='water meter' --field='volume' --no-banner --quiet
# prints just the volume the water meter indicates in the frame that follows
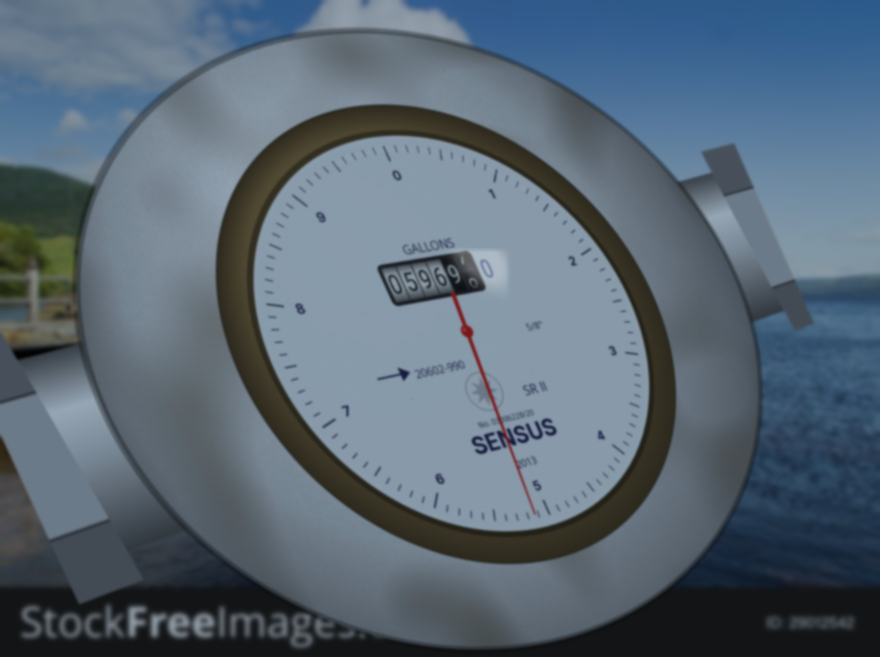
596975.1 gal
